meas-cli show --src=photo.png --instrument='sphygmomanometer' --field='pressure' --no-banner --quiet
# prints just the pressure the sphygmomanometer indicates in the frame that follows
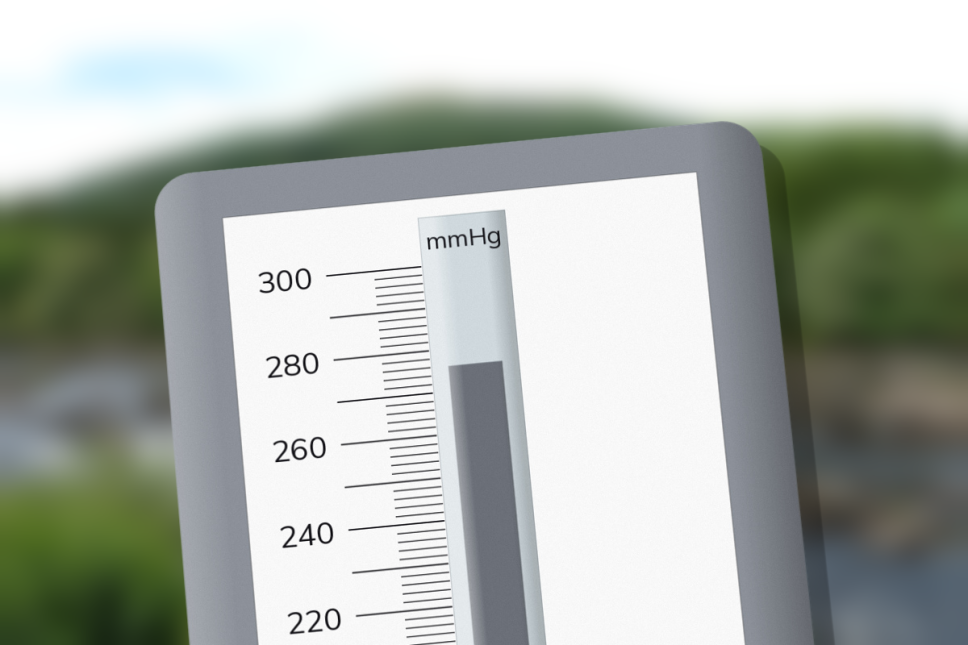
276 mmHg
